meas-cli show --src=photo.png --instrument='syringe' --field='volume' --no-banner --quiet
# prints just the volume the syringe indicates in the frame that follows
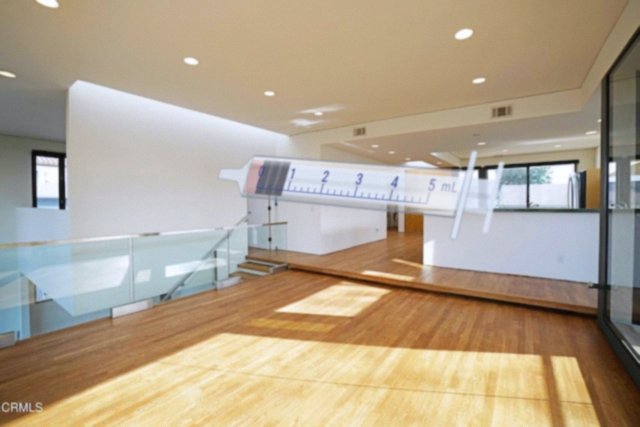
0 mL
